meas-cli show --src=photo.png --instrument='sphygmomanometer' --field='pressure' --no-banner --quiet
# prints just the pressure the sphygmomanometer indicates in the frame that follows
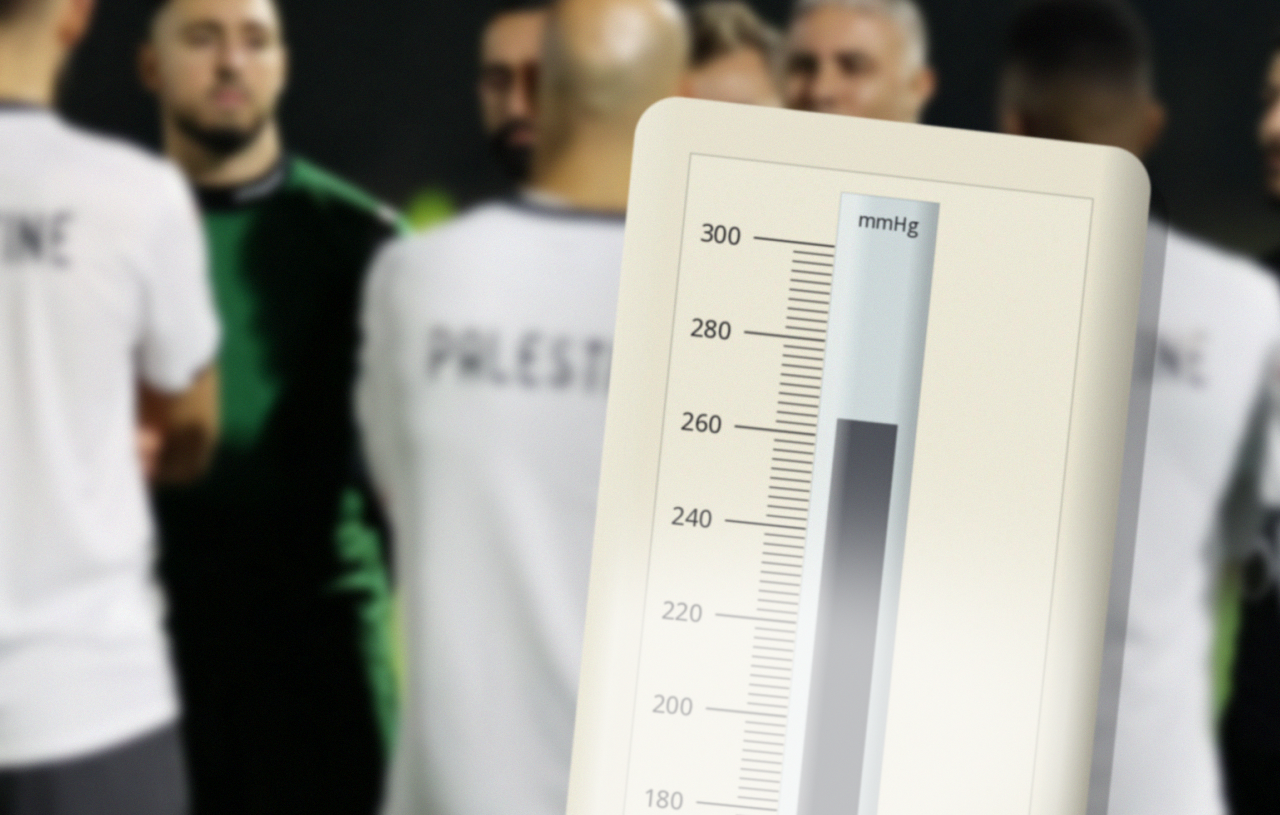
264 mmHg
